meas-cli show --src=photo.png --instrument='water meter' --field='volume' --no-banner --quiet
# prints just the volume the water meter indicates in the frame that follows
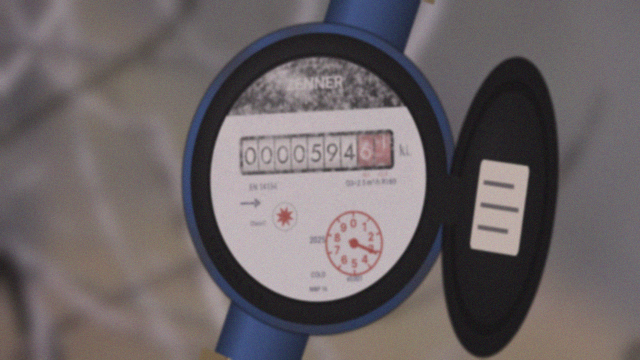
594.613 kL
